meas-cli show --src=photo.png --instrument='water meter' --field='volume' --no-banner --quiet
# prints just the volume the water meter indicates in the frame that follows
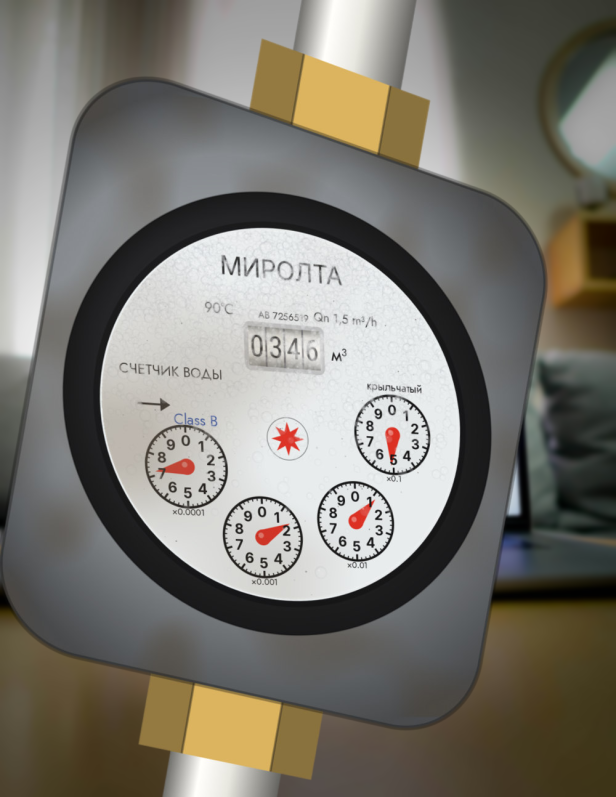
346.5117 m³
